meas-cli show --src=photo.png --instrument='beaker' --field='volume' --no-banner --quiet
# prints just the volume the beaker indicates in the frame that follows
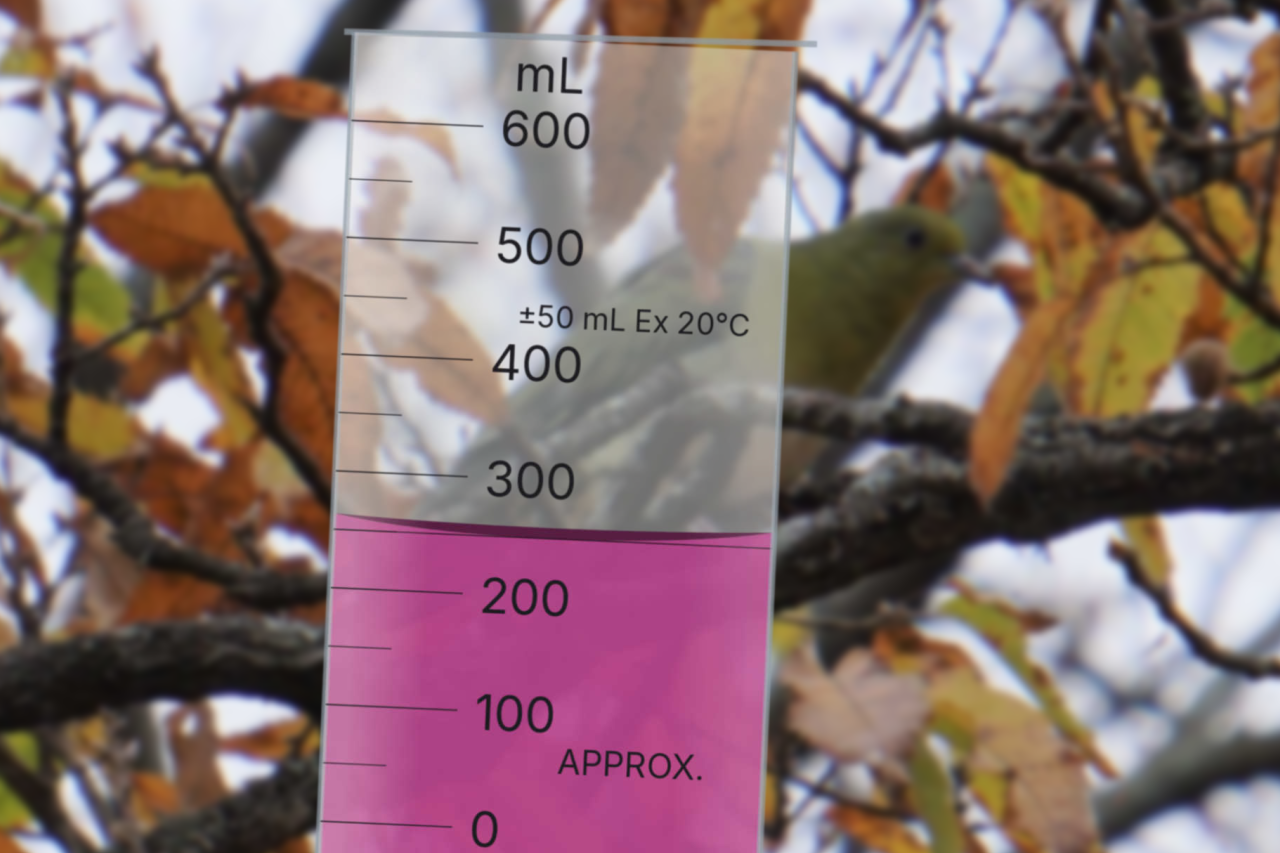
250 mL
